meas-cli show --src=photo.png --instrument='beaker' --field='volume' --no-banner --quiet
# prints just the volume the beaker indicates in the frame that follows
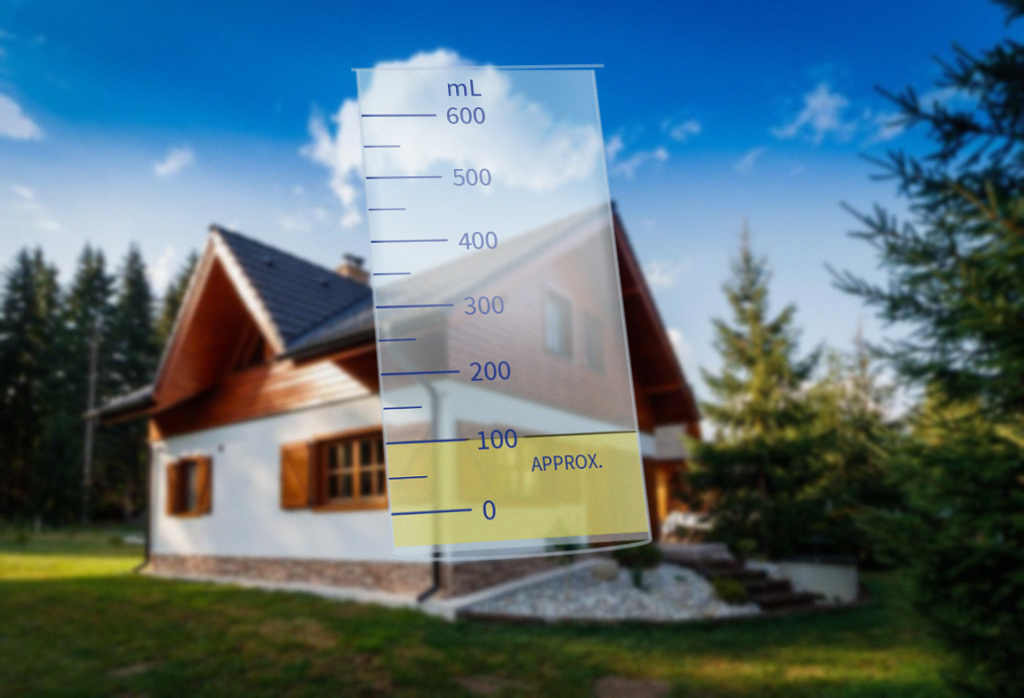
100 mL
